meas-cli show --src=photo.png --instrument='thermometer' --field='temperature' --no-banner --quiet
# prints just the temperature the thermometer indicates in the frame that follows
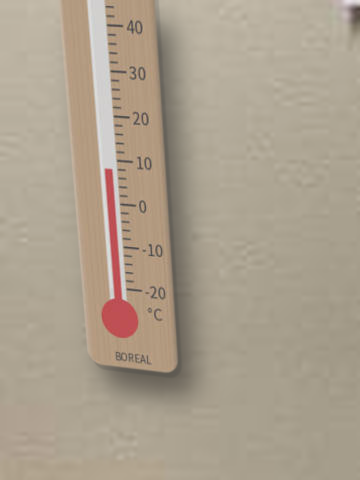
8 °C
